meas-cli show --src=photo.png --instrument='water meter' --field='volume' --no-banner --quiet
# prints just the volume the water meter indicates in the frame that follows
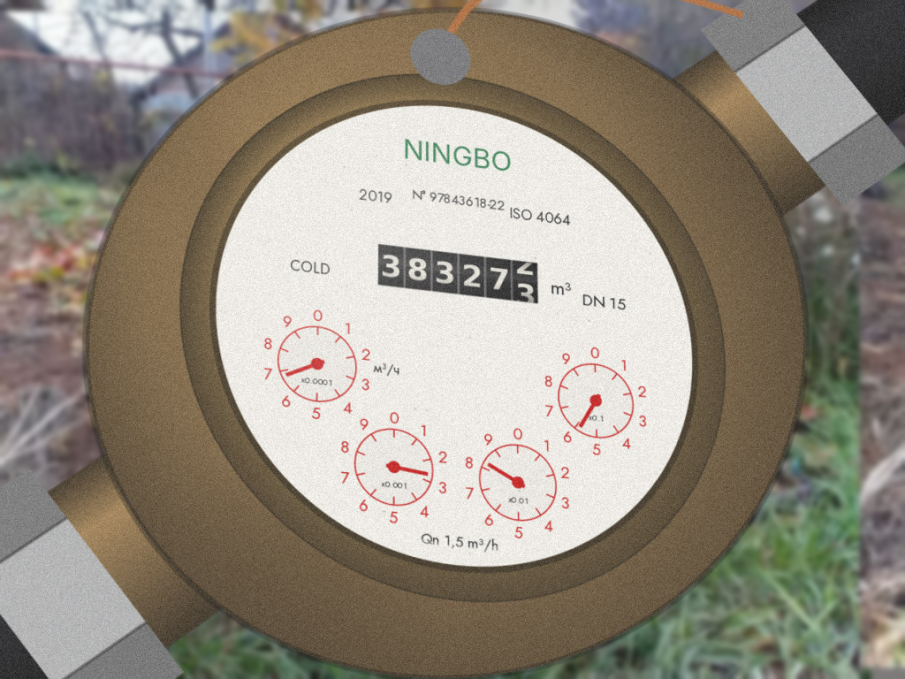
383272.5826 m³
